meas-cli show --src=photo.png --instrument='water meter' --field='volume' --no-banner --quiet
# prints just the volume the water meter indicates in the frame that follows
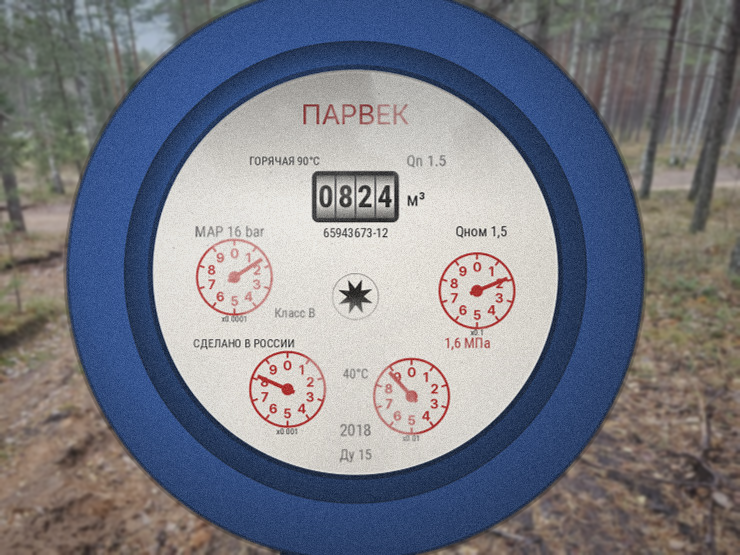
824.1881 m³
